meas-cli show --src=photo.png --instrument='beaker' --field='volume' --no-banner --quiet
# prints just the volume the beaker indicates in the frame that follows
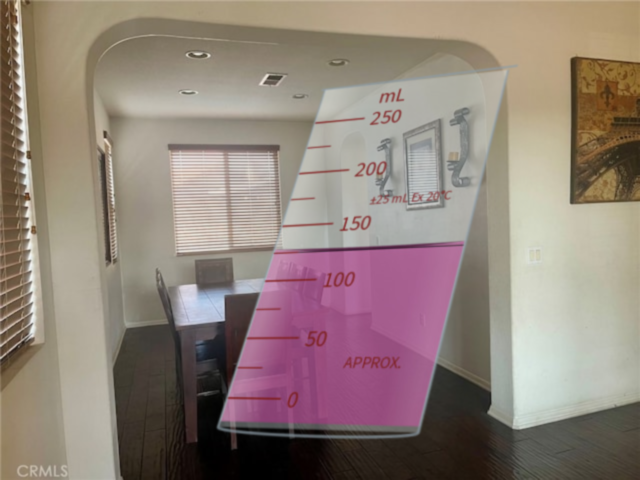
125 mL
